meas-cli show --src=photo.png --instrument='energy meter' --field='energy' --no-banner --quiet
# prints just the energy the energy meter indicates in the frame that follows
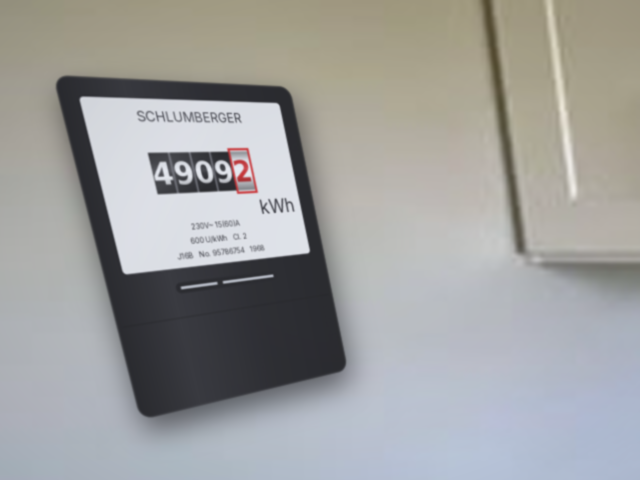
4909.2 kWh
